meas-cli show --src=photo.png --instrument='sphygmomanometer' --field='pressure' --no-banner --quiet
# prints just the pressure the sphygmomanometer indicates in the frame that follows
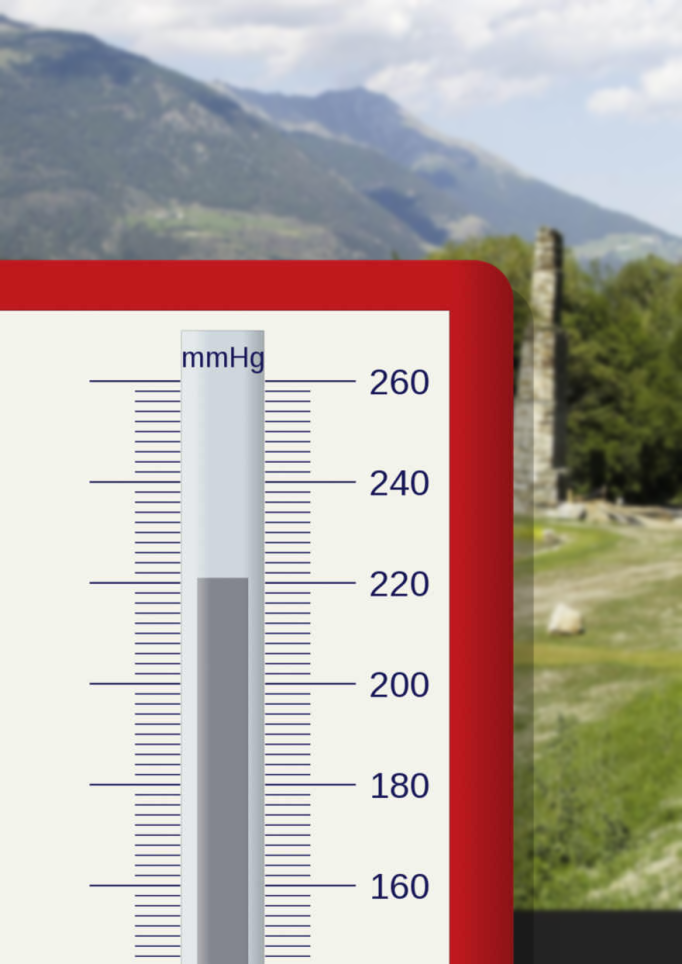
221 mmHg
